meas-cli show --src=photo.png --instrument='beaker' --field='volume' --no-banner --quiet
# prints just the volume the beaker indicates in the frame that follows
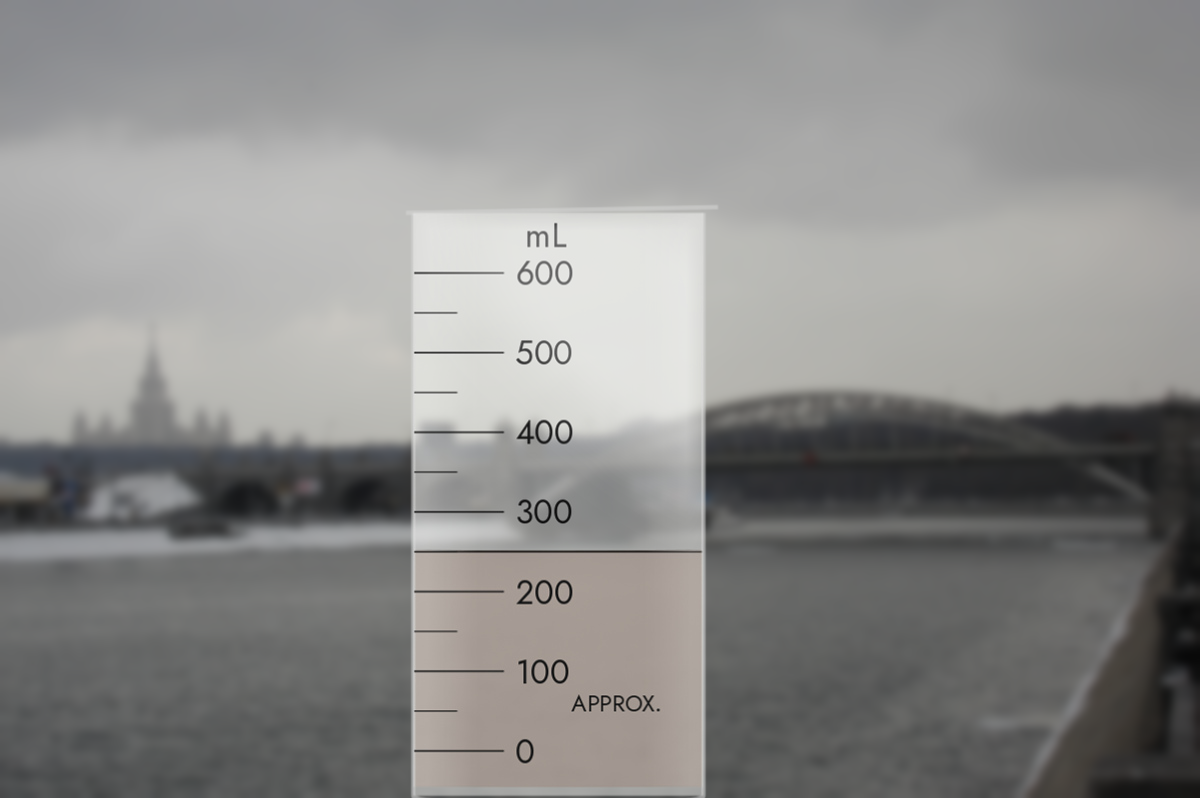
250 mL
